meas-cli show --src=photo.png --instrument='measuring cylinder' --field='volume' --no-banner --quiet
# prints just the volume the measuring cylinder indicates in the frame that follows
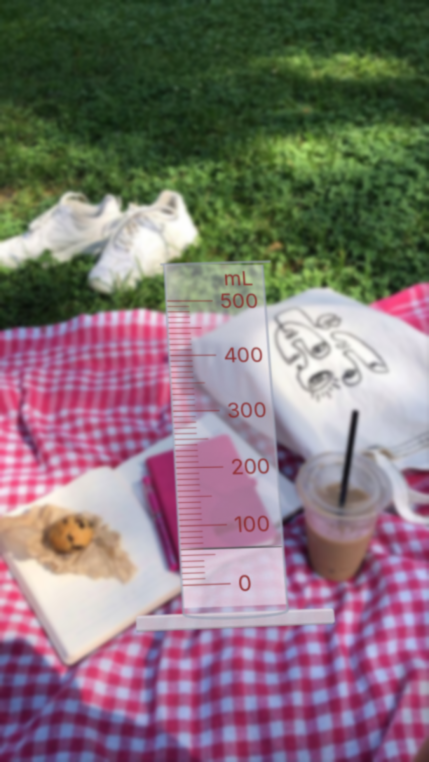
60 mL
